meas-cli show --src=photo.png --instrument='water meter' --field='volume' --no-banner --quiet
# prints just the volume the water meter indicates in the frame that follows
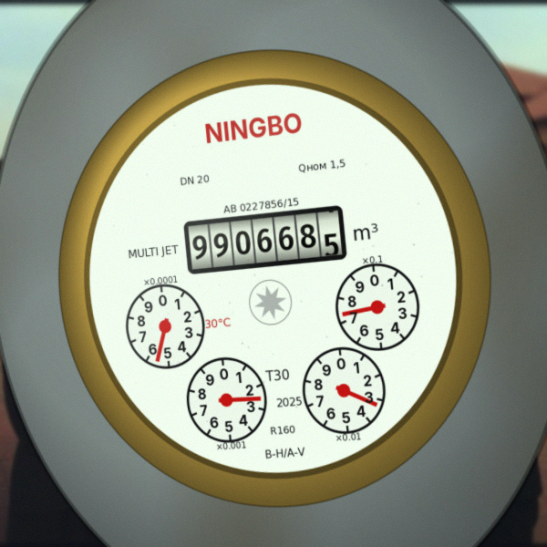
9906684.7325 m³
